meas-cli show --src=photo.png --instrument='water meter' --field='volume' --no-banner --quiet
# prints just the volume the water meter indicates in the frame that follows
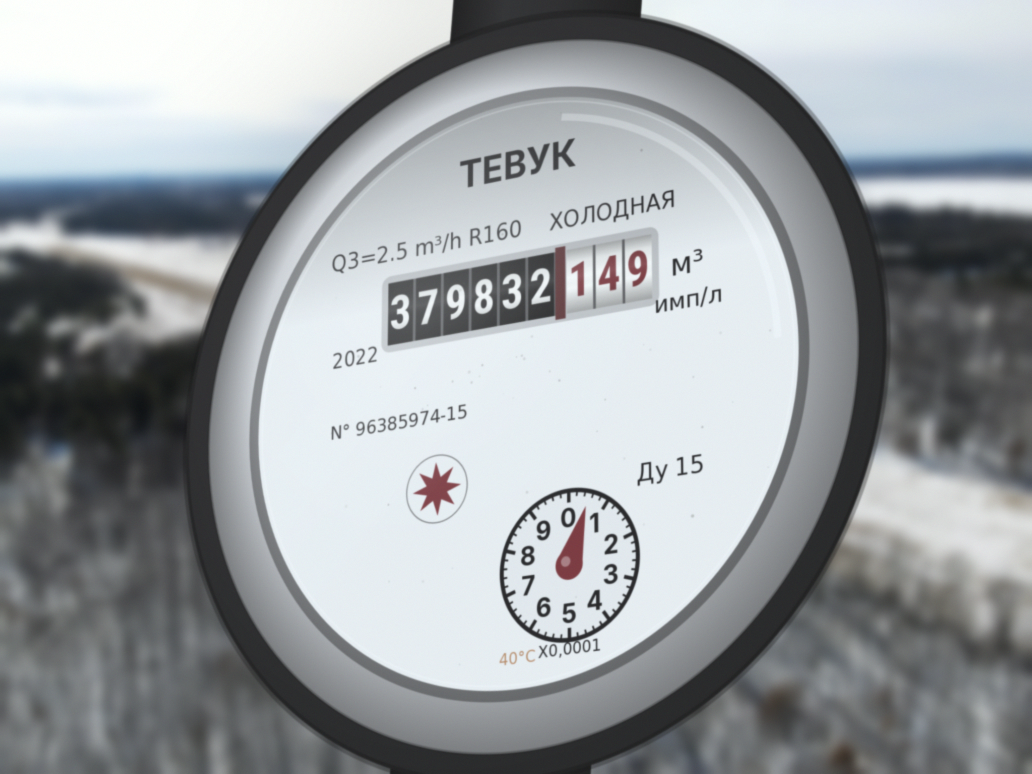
379832.1490 m³
